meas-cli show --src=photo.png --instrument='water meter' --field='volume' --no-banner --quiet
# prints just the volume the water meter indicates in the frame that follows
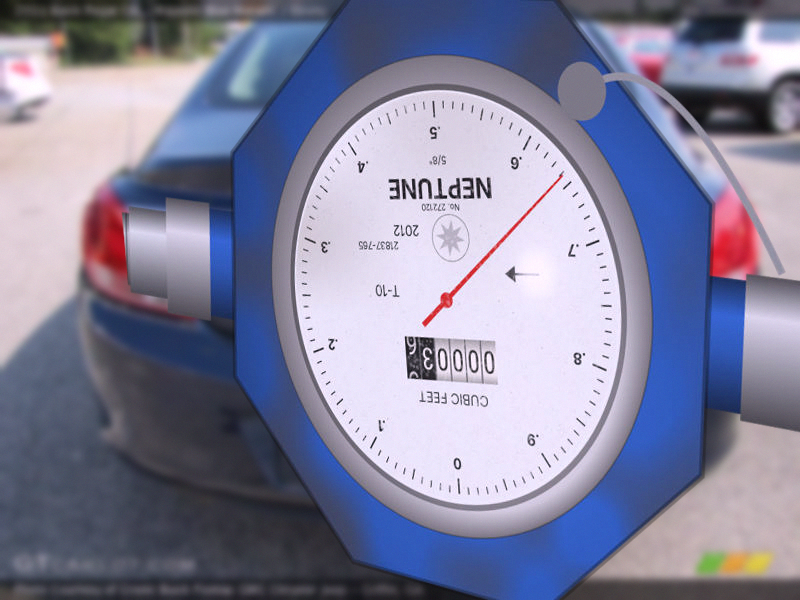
35.64 ft³
